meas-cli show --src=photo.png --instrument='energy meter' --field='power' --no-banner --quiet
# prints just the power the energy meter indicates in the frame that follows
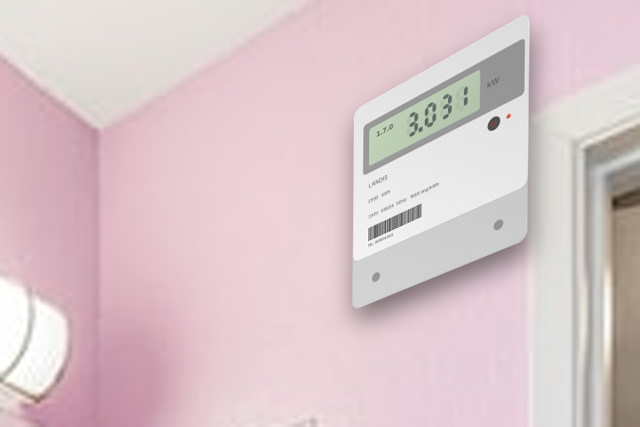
3.031 kW
